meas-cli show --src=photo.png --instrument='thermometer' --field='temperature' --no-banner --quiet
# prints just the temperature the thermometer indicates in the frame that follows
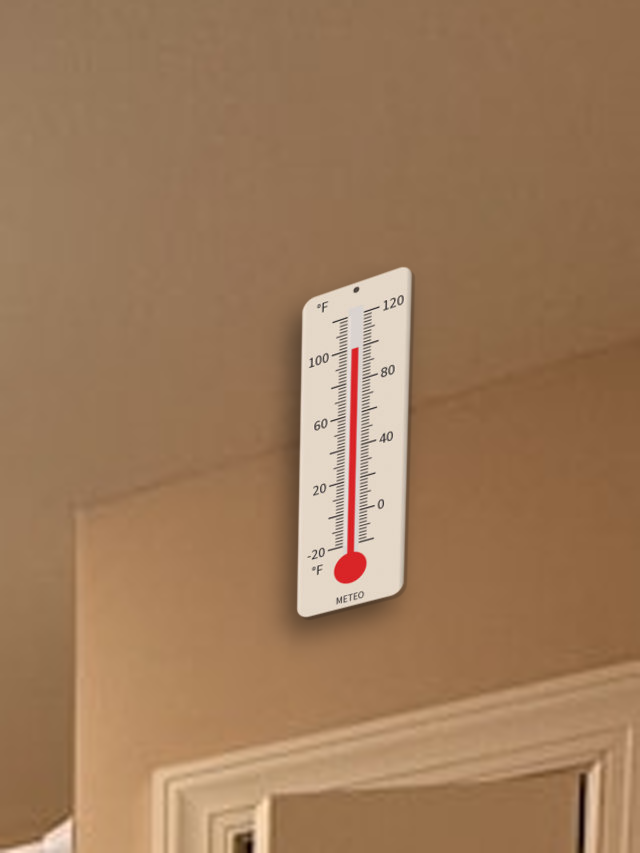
100 °F
